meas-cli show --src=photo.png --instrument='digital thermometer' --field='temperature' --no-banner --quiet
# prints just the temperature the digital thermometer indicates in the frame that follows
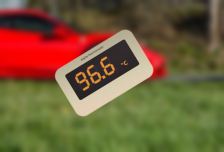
96.6 °C
